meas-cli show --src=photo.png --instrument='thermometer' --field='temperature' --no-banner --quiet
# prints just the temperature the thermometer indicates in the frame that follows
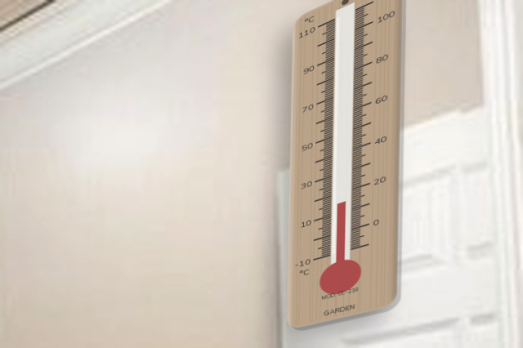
15 °C
